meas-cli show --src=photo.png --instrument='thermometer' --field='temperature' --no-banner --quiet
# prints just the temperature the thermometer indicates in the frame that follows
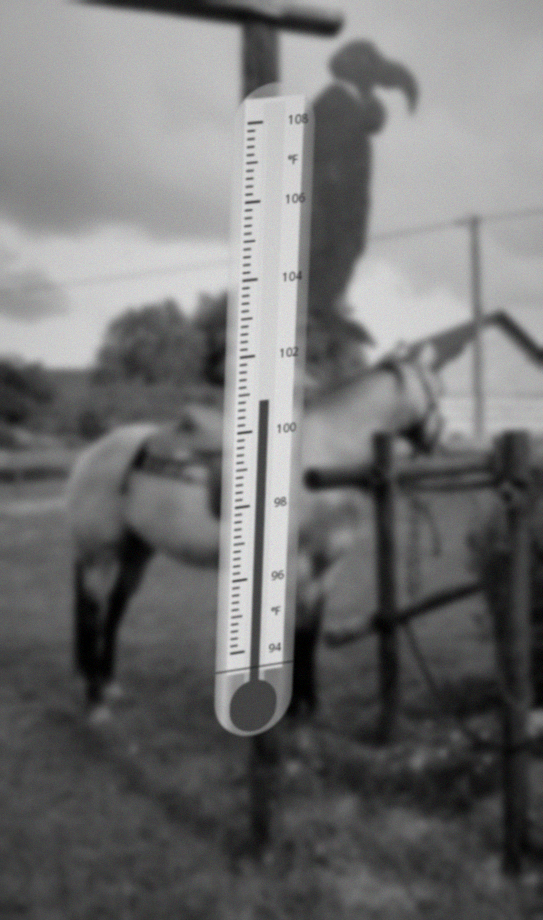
100.8 °F
